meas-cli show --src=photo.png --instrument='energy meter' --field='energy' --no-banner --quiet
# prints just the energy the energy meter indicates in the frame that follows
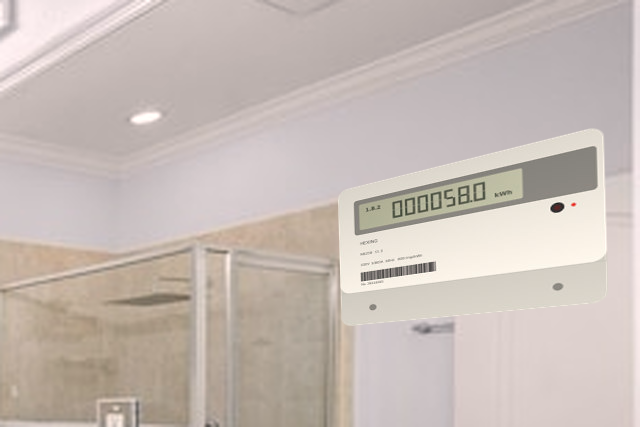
58.0 kWh
